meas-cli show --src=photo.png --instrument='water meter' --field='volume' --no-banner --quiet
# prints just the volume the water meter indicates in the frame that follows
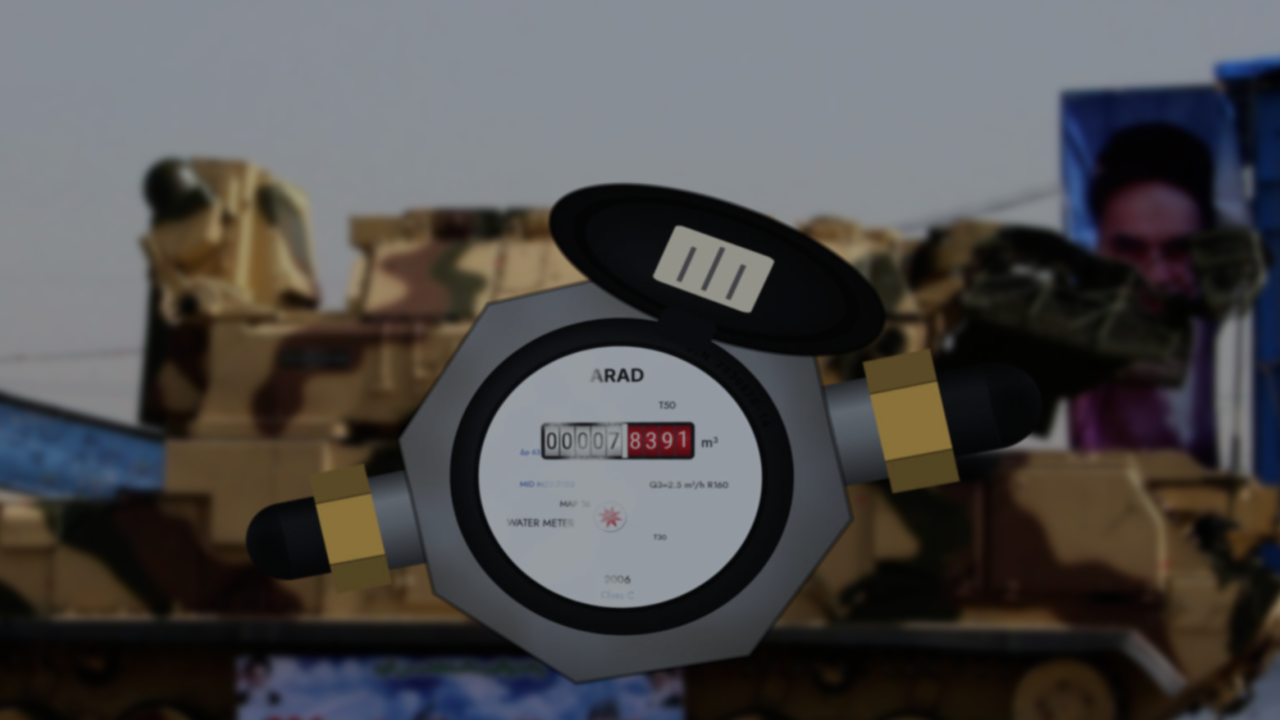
7.8391 m³
